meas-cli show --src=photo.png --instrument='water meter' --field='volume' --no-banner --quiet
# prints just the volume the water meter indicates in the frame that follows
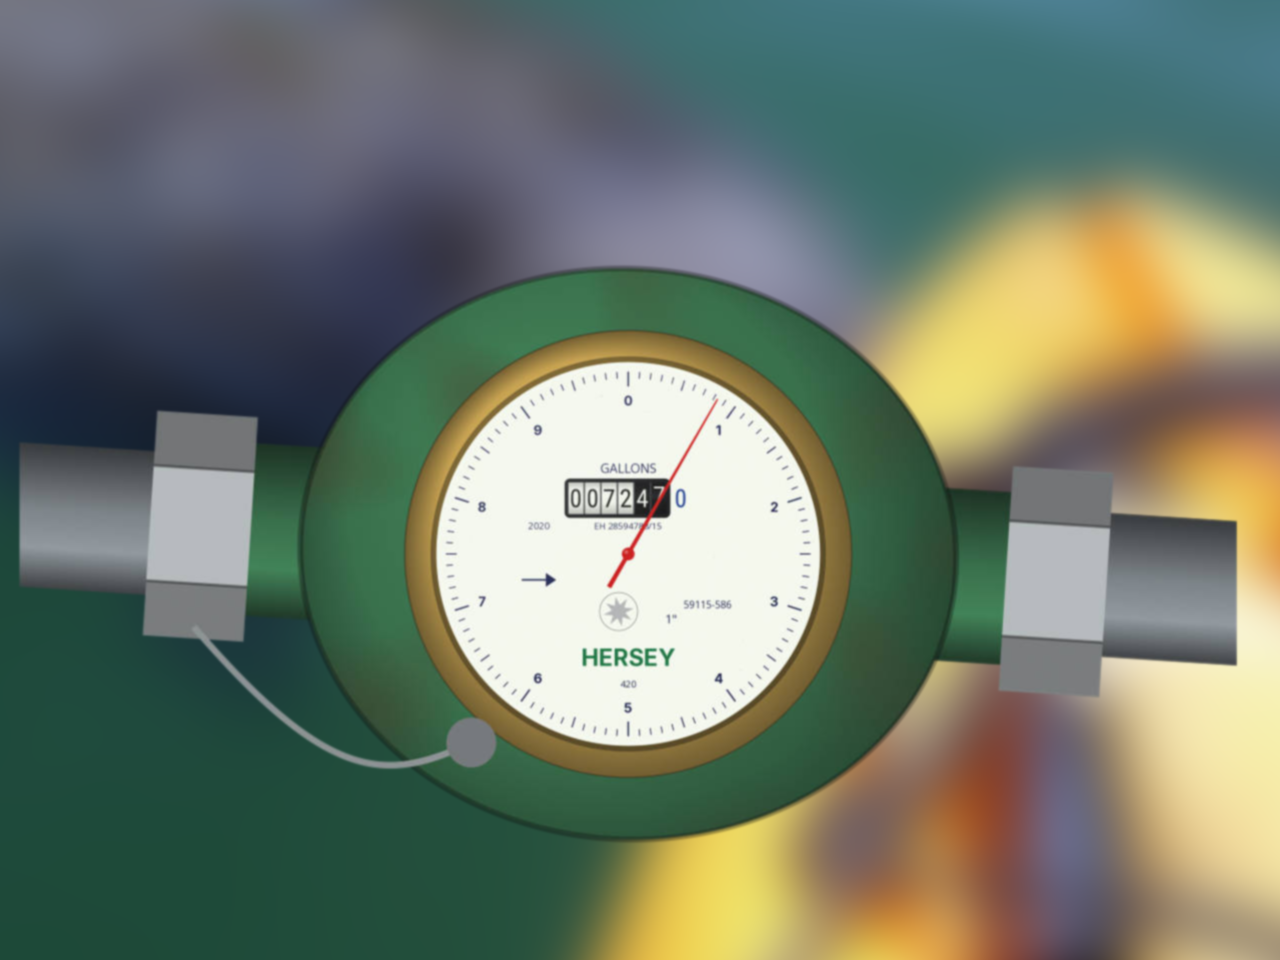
72470.8 gal
